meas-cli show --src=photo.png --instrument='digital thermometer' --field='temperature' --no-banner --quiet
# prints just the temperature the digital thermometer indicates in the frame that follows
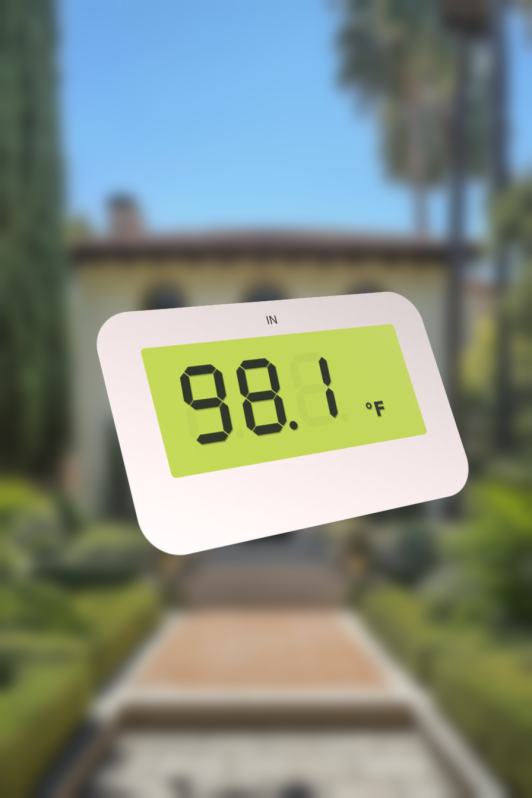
98.1 °F
